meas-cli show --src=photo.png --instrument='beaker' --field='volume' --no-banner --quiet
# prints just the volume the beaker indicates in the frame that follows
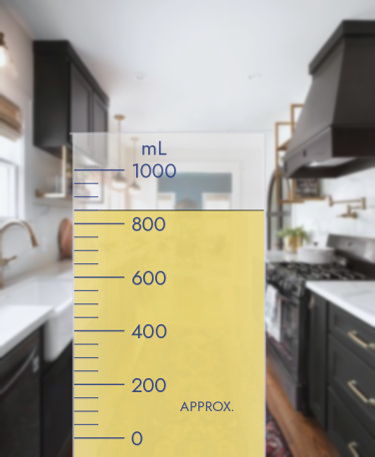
850 mL
